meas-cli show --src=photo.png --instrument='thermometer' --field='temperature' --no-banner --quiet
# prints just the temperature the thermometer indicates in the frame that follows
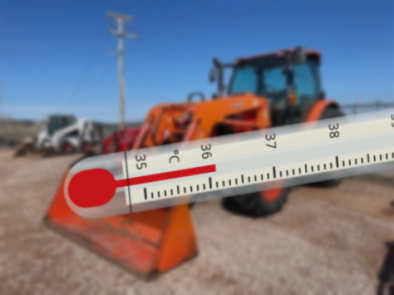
36.1 °C
